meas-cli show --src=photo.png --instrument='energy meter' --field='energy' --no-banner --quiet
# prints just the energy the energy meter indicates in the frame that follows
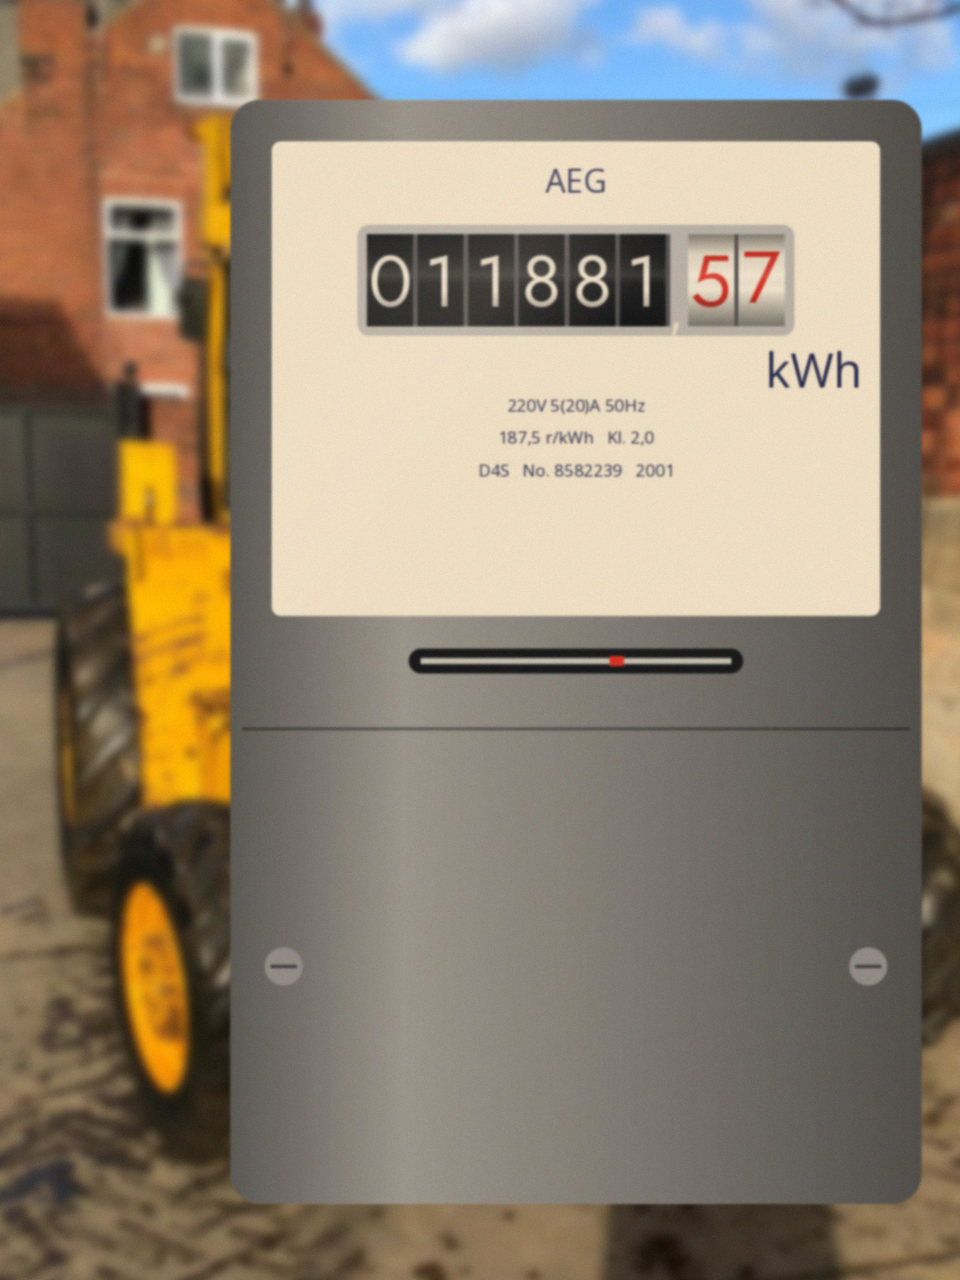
11881.57 kWh
